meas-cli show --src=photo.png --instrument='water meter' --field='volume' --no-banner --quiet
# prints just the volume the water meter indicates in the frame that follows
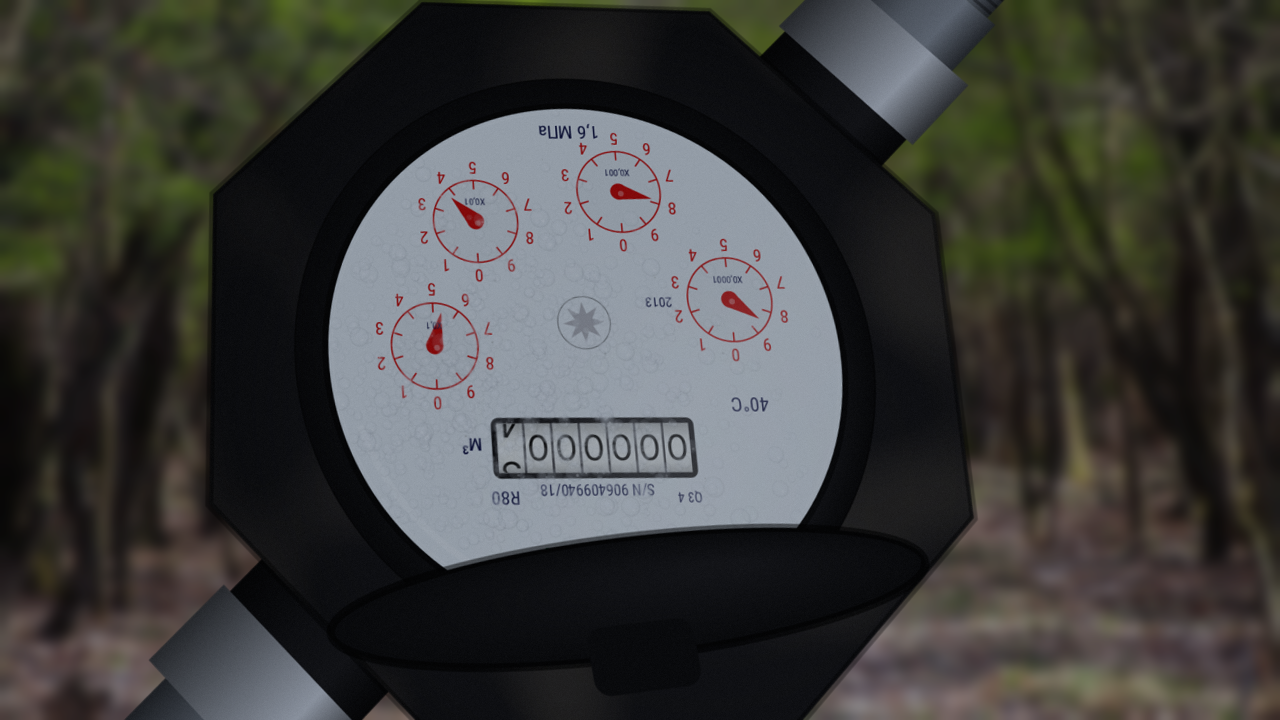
3.5378 m³
